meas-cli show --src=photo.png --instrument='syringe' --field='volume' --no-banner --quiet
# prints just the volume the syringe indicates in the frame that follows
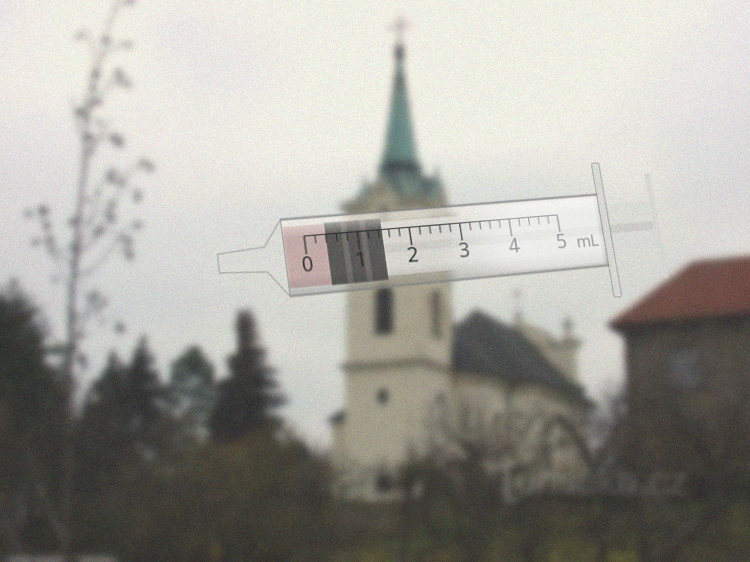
0.4 mL
